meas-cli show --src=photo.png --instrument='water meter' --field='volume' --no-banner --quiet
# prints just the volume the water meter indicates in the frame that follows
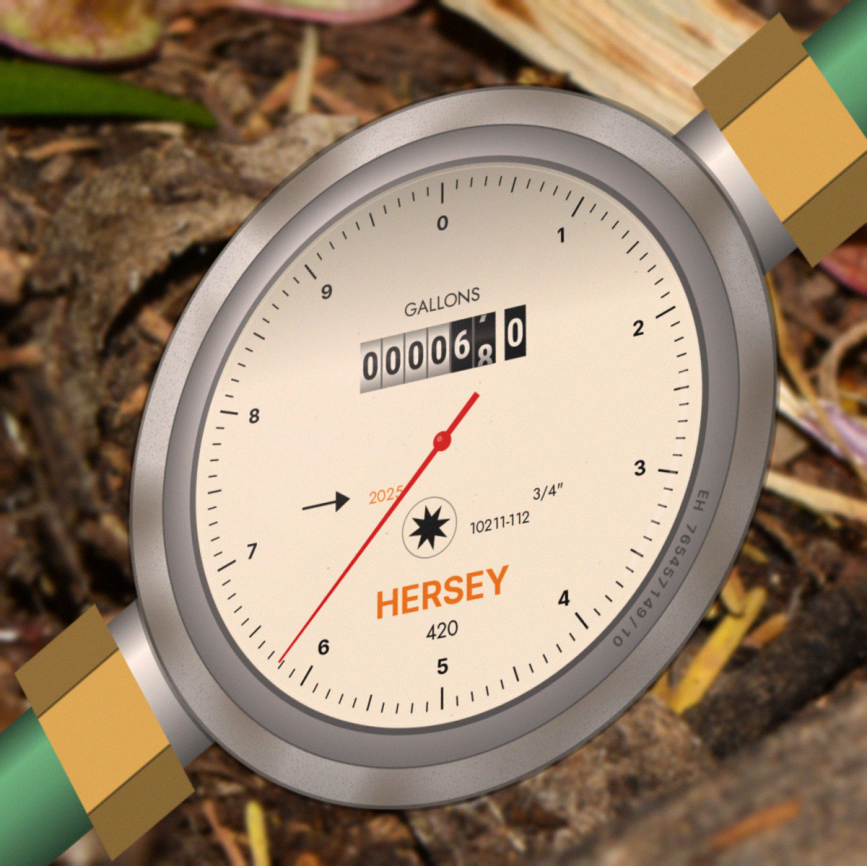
676.2 gal
